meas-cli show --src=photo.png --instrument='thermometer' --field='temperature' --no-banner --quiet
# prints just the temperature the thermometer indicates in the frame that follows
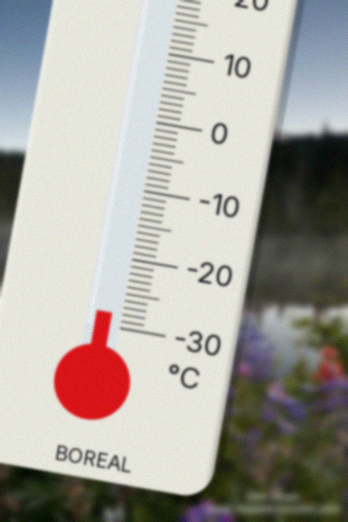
-28 °C
